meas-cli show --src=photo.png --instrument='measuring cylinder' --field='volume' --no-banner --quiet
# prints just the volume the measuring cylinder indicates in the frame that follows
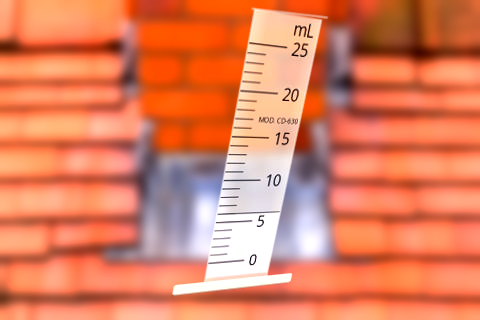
6 mL
